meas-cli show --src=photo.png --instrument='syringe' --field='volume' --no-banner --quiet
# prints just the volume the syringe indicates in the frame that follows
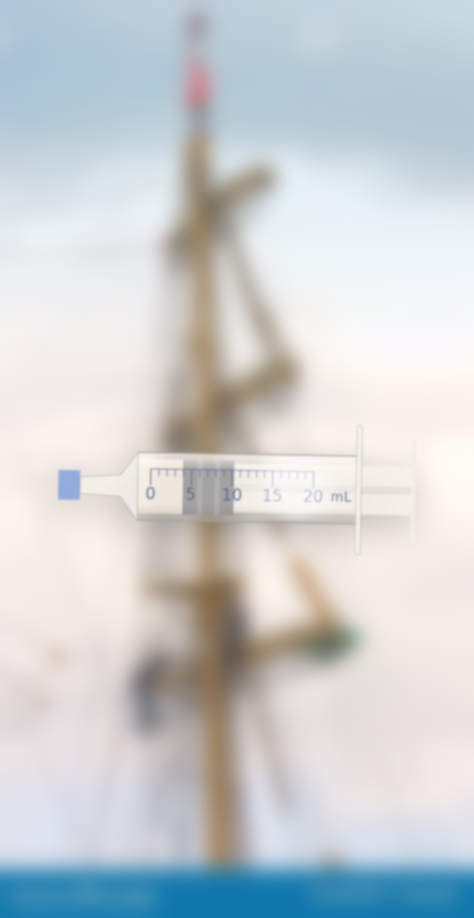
4 mL
